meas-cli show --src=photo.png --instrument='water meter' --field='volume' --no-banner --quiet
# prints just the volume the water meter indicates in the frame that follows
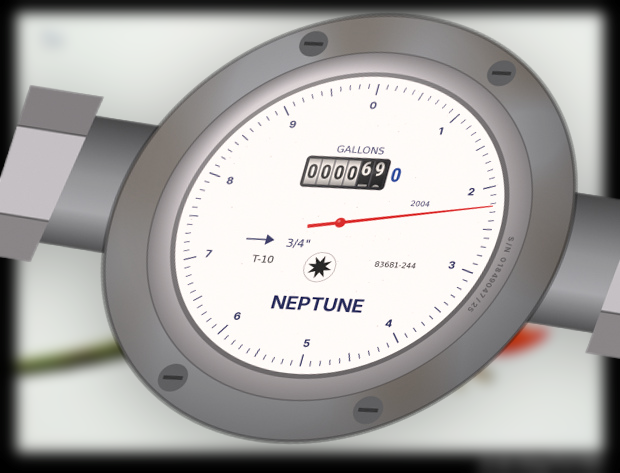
692.2 gal
